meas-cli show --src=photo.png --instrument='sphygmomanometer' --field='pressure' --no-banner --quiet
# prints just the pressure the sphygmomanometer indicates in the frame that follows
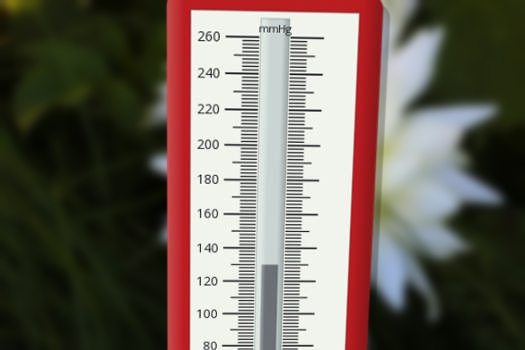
130 mmHg
